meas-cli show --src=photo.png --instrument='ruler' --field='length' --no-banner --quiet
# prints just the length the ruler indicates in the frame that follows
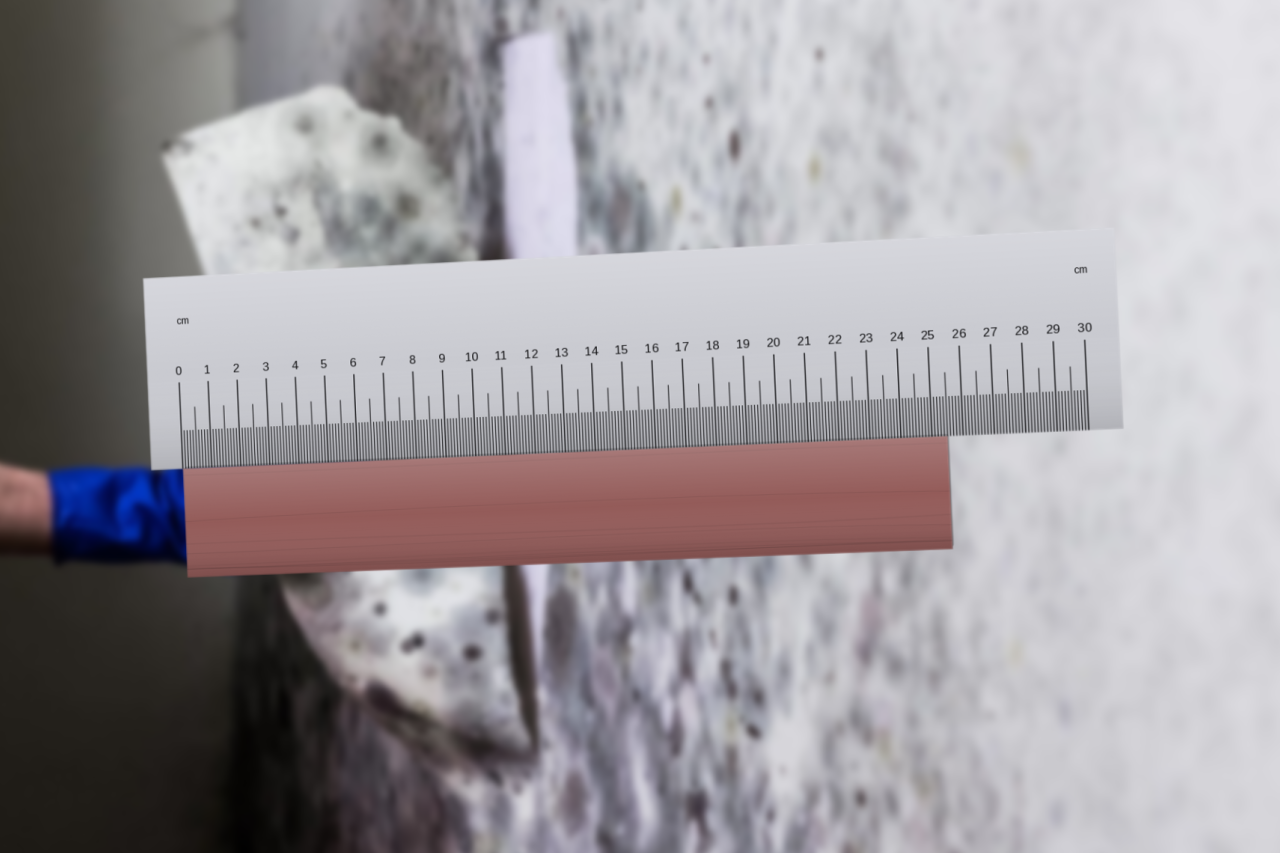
25.5 cm
